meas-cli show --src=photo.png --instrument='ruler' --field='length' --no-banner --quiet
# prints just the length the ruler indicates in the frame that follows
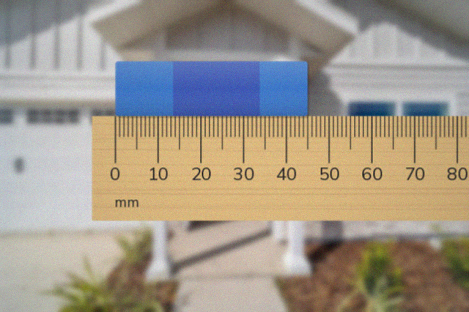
45 mm
